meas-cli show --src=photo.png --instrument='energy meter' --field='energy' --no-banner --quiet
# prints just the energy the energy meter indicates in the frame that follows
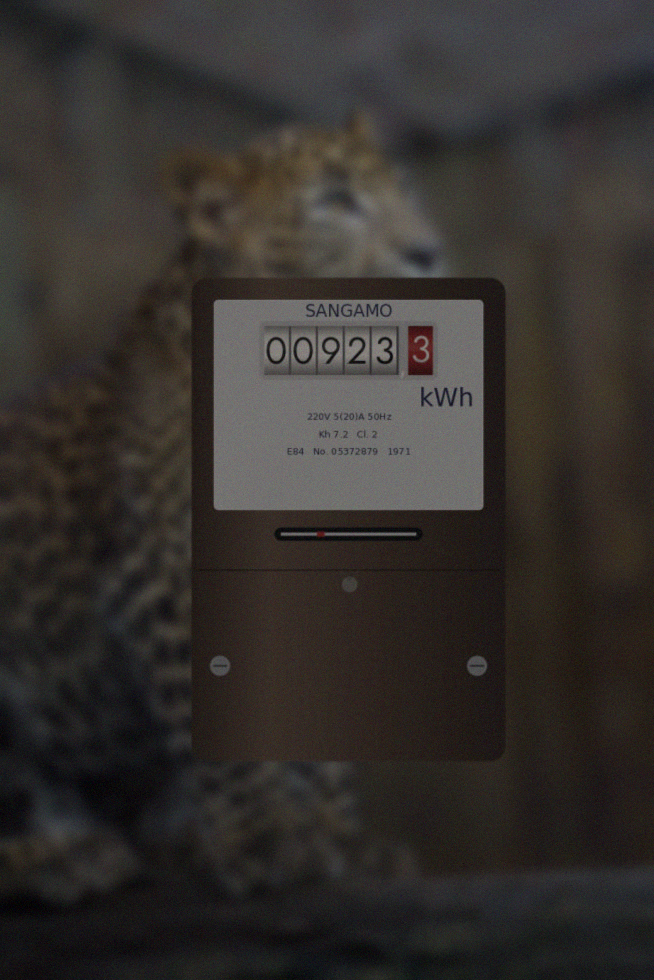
923.3 kWh
